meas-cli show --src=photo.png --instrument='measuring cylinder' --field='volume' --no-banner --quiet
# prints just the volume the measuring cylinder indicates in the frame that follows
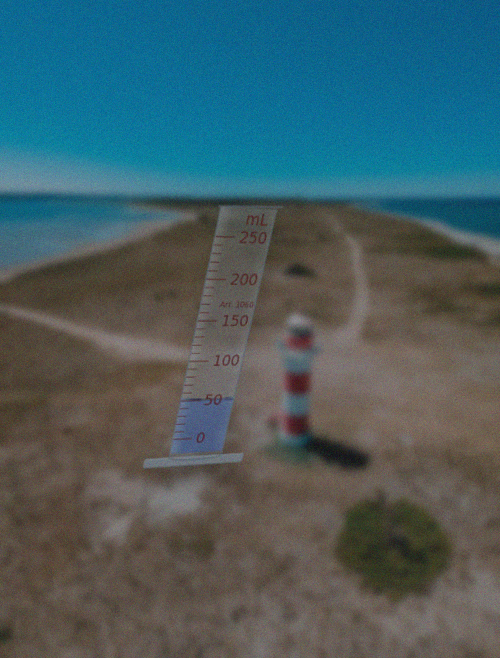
50 mL
